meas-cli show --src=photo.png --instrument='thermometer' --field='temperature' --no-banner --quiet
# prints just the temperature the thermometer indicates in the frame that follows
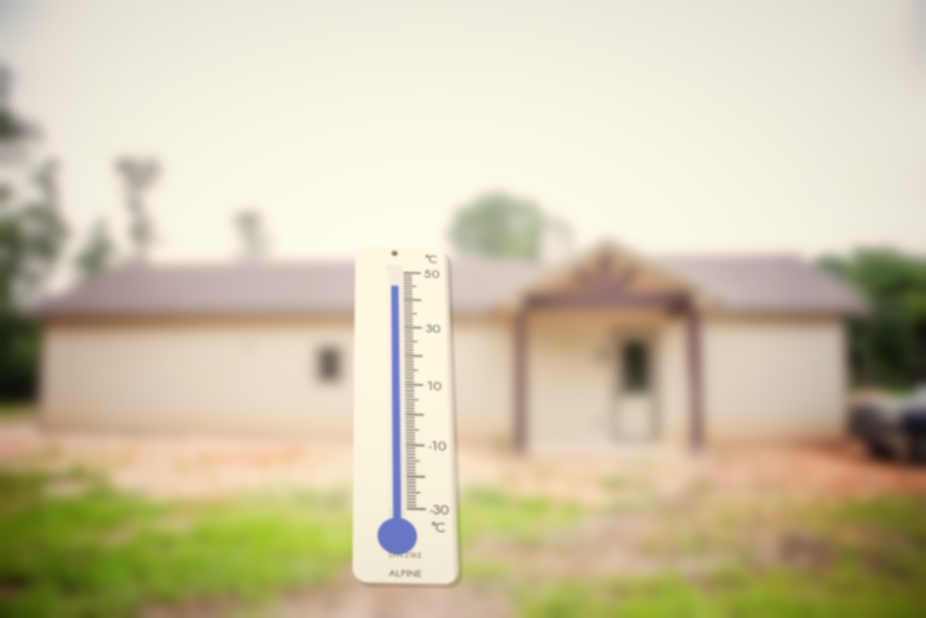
45 °C
